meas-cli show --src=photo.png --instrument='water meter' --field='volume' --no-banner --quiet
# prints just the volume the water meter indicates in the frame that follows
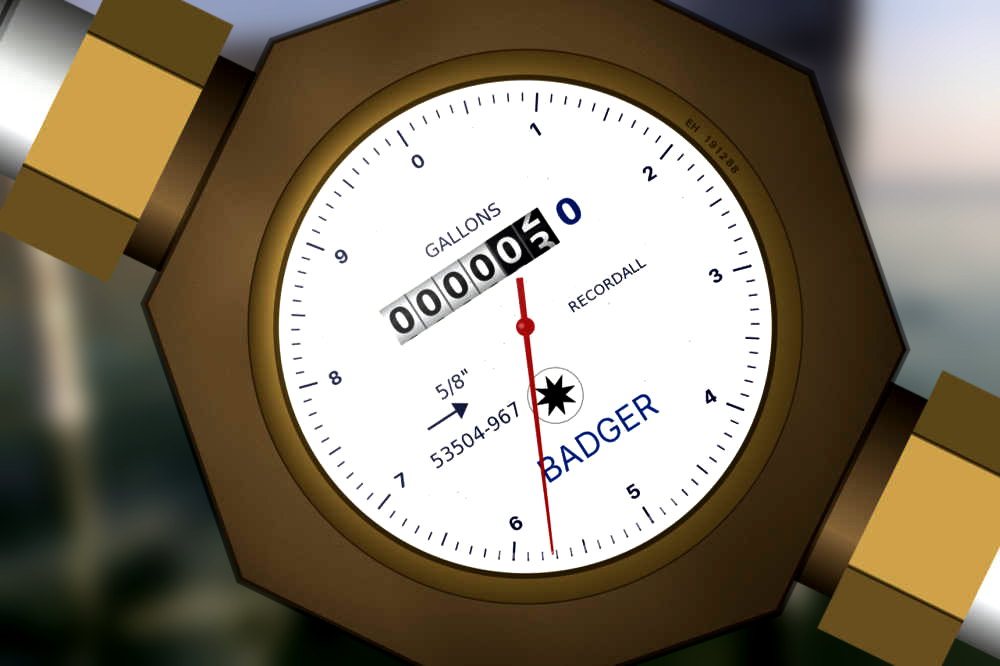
25.7 gal
